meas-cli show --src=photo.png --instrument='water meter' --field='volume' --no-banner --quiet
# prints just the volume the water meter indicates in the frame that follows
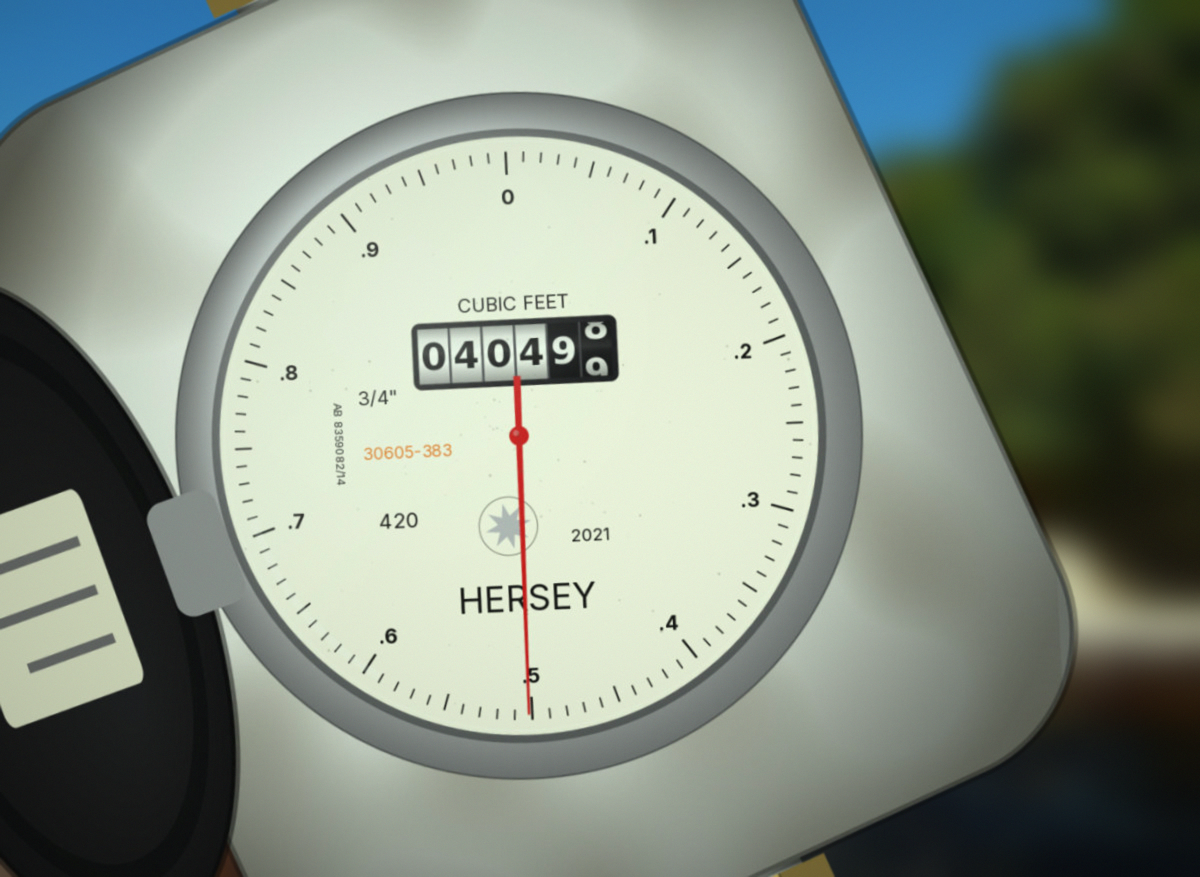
40498.50 ft³
